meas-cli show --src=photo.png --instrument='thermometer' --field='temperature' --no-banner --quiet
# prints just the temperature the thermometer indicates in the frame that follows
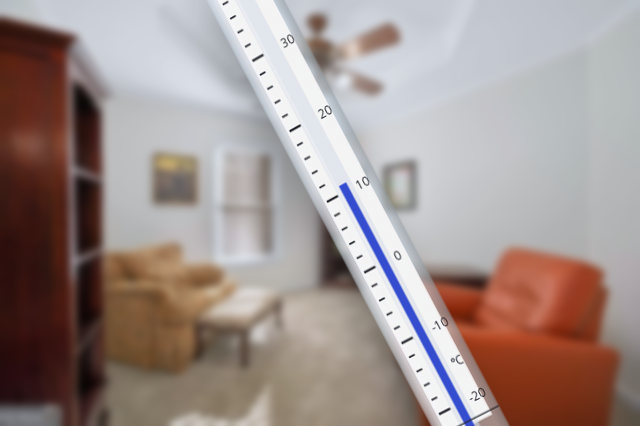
11 °C
